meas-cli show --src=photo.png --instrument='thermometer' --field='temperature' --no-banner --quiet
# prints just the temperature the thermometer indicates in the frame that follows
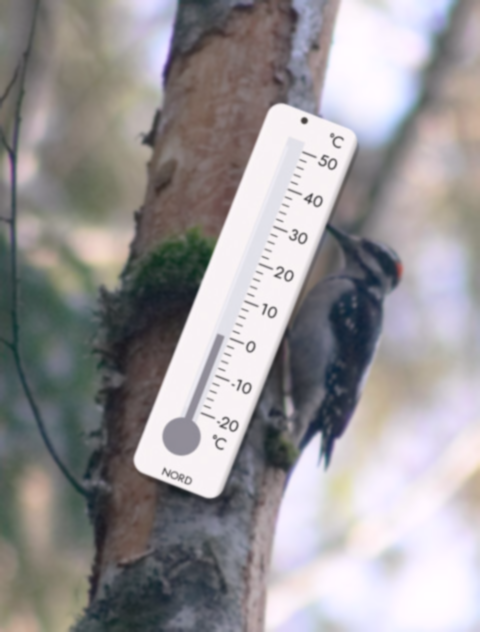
0 °C
